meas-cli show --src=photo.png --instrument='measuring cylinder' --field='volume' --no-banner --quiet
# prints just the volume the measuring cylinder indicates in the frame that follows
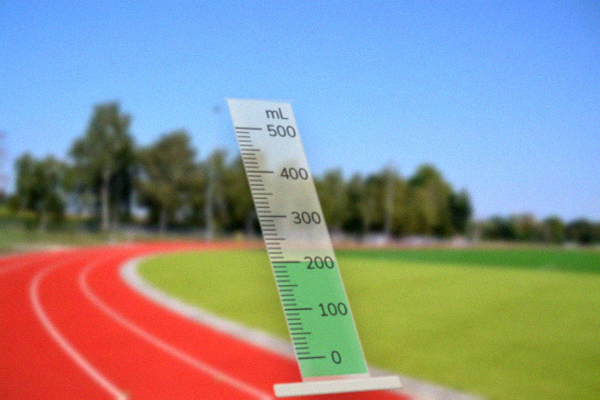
200 mL
